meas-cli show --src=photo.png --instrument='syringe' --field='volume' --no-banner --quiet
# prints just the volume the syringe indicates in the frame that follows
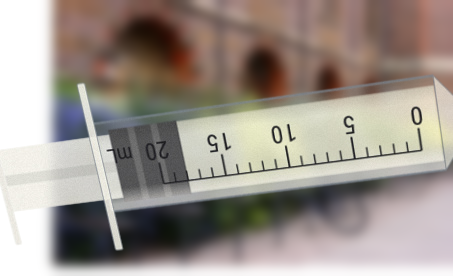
18 mL
